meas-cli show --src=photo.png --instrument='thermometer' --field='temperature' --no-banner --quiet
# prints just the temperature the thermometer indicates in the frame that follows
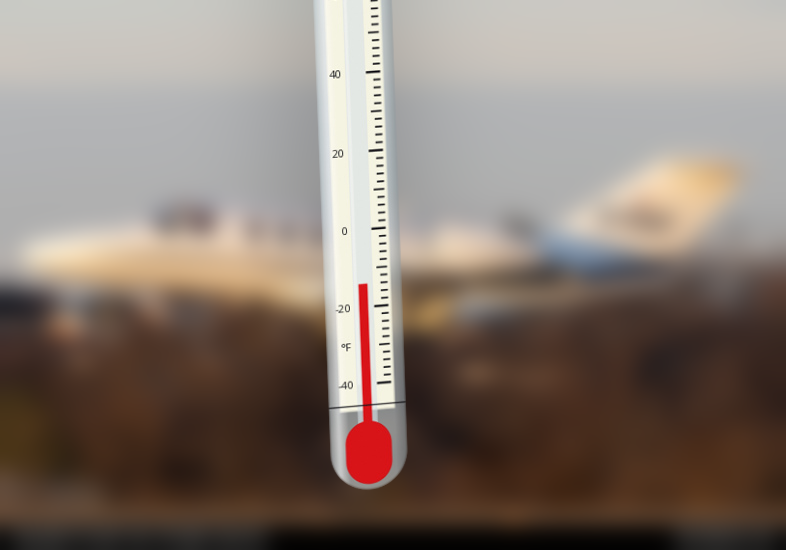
-14 °F
